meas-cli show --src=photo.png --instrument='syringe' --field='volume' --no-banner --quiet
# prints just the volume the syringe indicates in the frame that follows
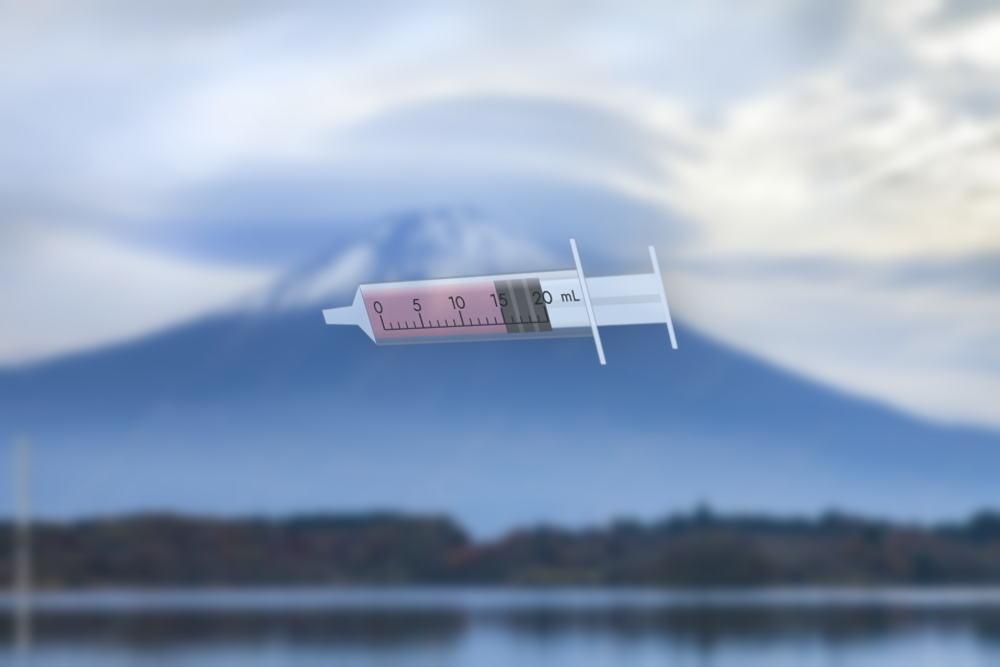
15 mL
